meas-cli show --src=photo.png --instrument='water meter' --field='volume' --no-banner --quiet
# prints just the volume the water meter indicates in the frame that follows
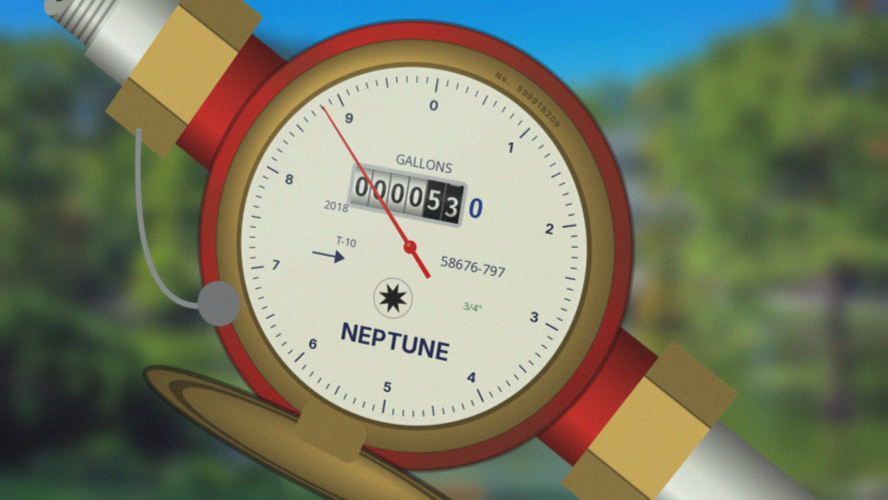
528.8 gal
